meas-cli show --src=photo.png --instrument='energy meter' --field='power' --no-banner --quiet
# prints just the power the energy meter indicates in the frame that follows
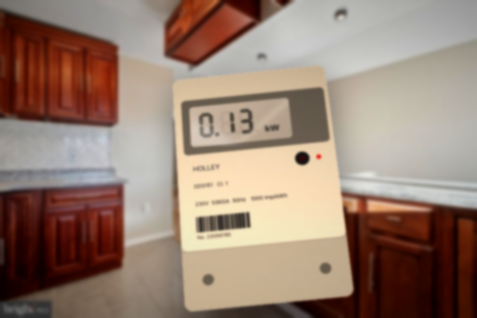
0.13 kW
